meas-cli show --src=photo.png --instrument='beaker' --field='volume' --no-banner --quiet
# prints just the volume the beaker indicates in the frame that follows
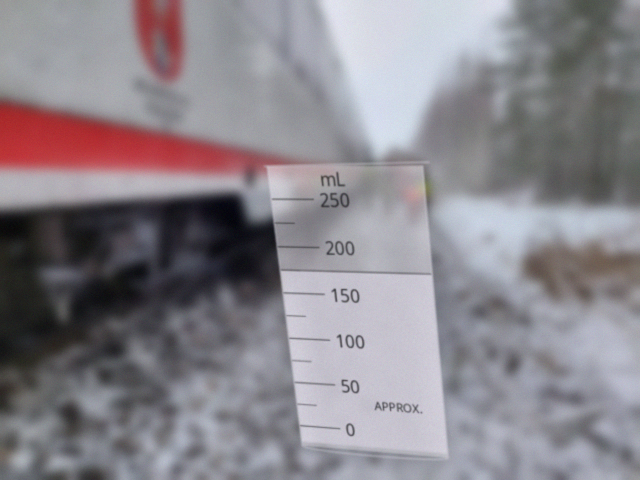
175 mL
